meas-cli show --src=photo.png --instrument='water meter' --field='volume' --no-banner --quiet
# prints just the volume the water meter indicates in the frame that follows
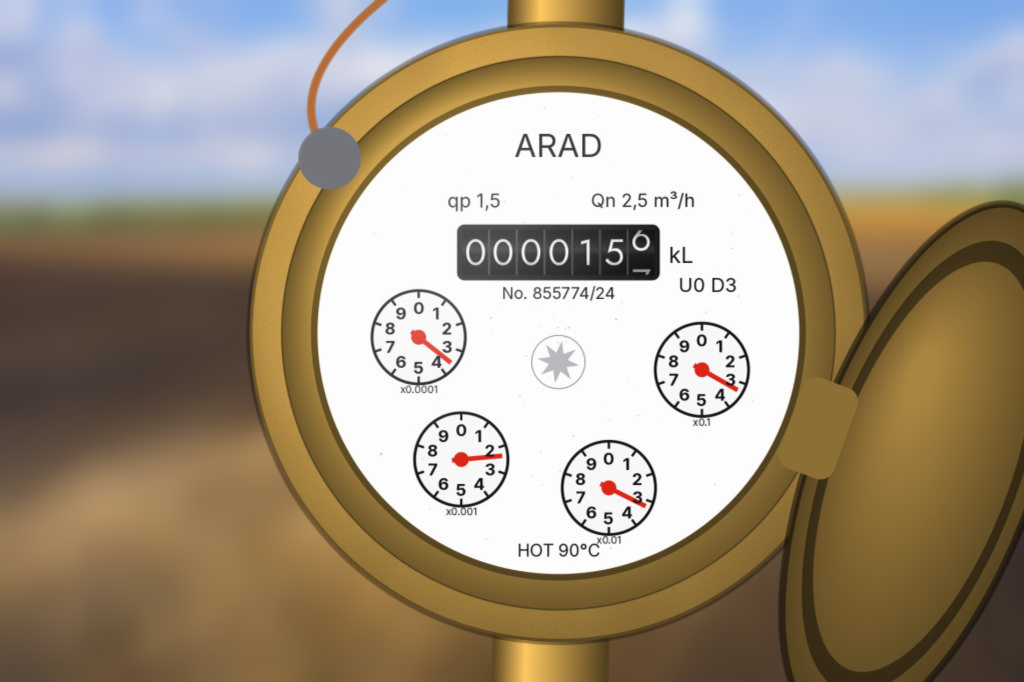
156.3323 kL
